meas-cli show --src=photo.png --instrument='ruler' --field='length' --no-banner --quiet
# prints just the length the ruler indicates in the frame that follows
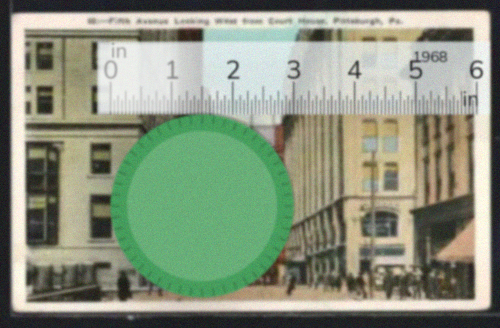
3 in
